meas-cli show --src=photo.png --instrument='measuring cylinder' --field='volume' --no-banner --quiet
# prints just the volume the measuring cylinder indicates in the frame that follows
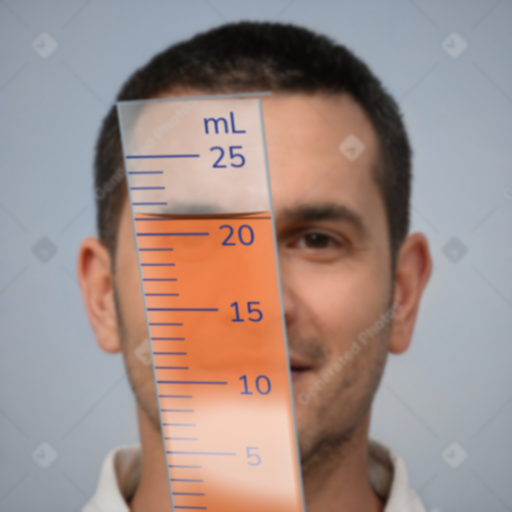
21 mL
